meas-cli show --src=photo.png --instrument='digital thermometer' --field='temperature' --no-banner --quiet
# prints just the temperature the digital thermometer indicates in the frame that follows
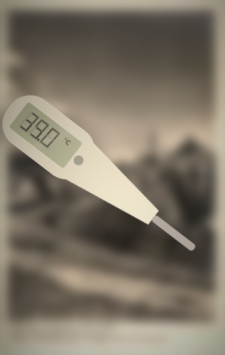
39.0 °C
